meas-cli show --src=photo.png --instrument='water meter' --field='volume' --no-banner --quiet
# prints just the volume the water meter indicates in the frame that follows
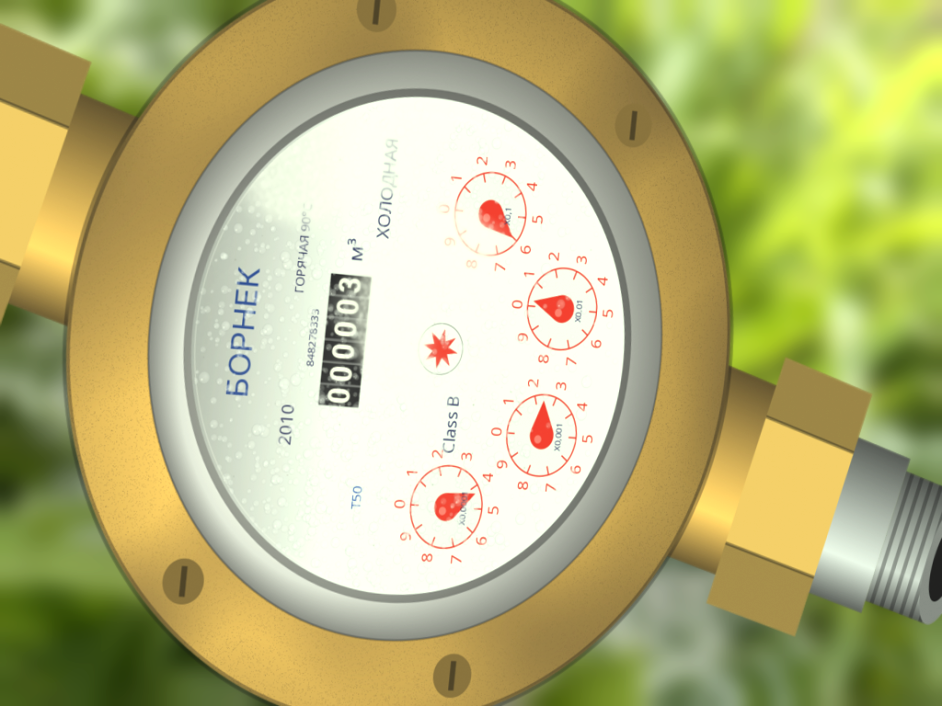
3.6024 m³
